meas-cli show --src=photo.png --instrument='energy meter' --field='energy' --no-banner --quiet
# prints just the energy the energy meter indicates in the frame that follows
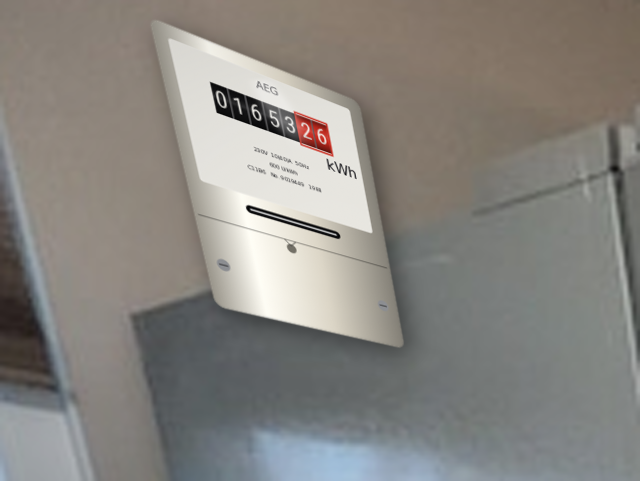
1653.26 kWh
